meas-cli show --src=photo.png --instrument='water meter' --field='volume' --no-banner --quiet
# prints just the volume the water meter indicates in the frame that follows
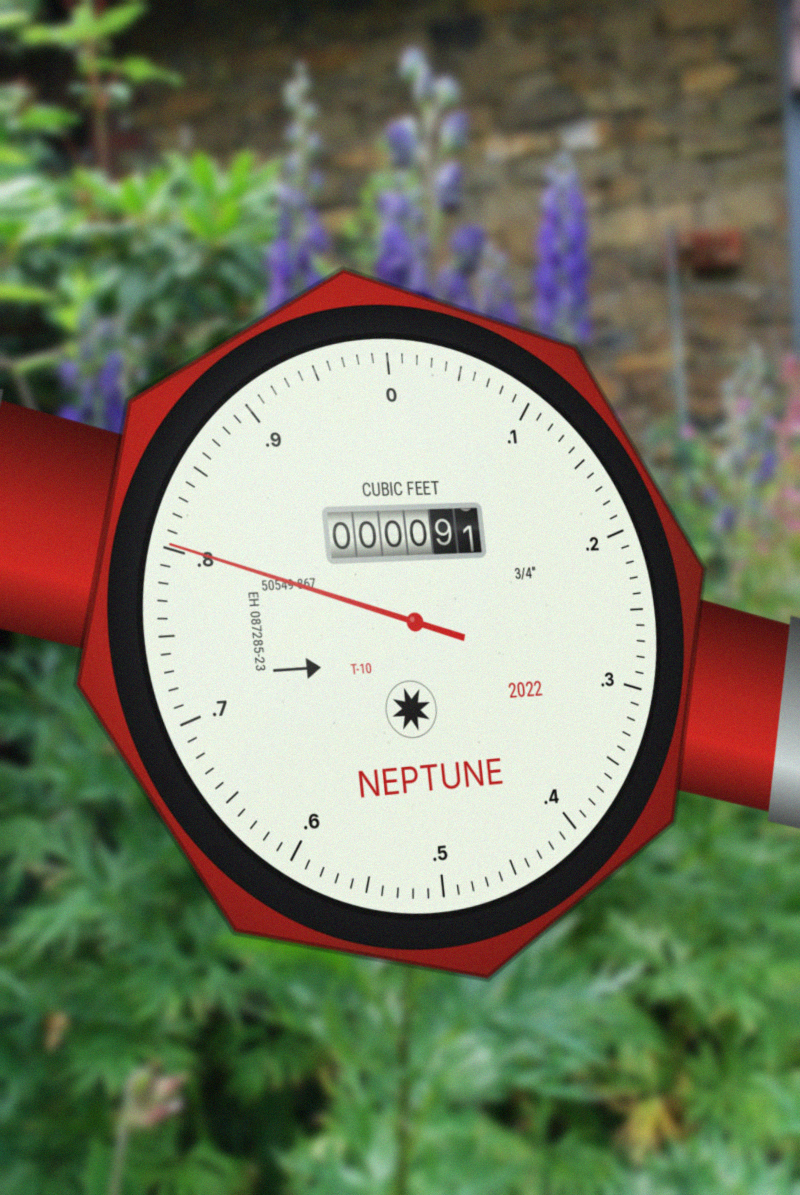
90.80 ft³
